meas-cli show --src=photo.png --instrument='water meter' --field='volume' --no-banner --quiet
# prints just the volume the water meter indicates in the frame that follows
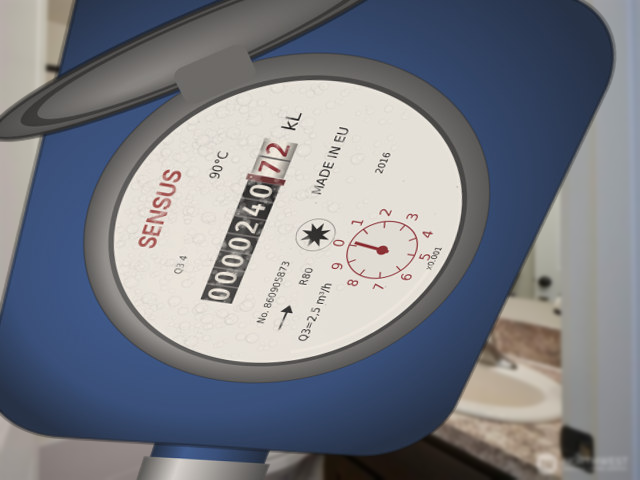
240.720 kL
